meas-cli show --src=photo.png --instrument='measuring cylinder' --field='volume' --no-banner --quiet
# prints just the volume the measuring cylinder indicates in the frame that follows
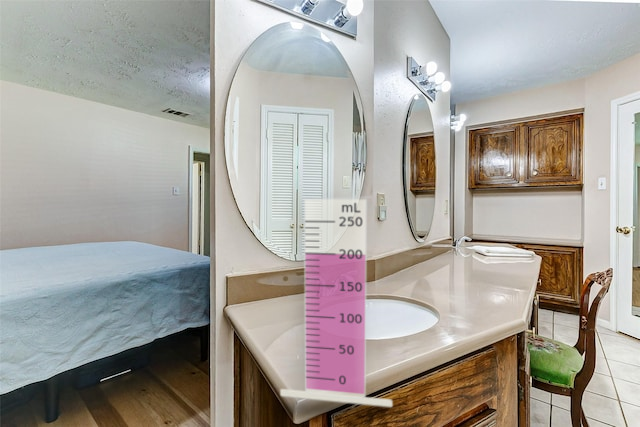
200 mL
